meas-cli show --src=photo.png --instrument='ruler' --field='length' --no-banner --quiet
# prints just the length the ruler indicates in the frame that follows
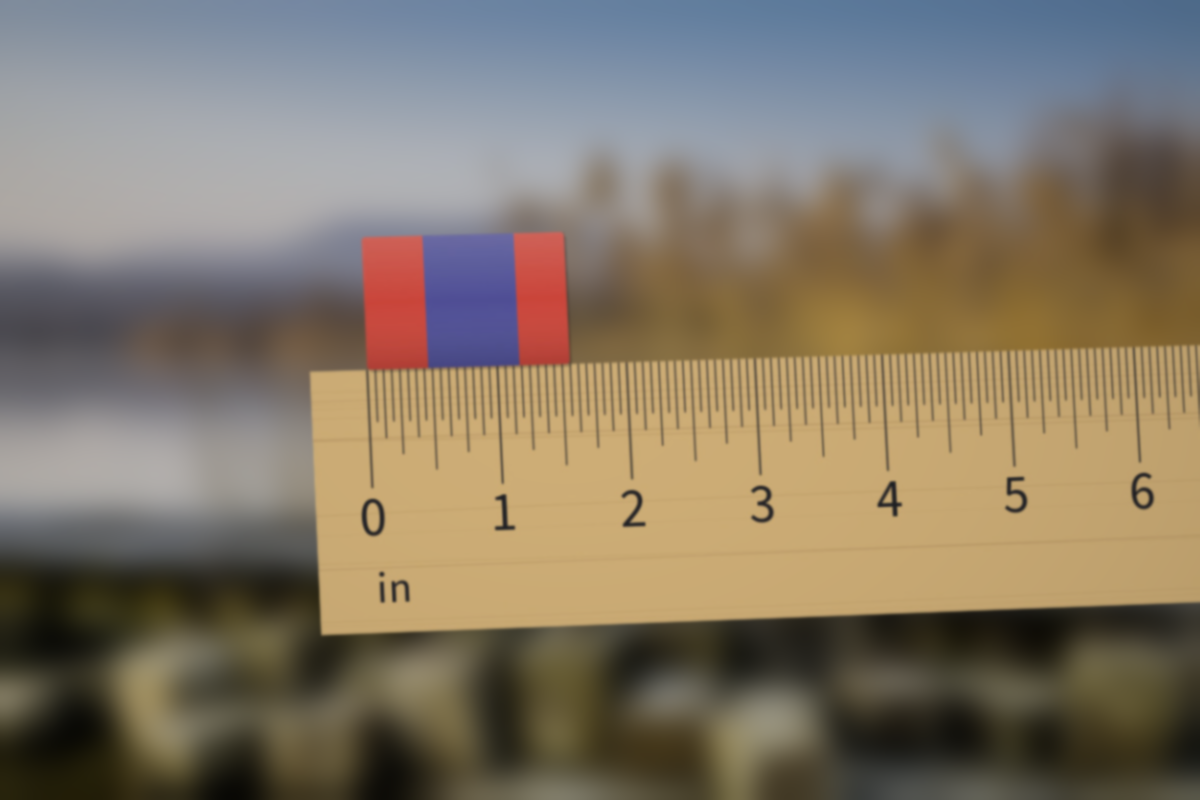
1.5625 in
